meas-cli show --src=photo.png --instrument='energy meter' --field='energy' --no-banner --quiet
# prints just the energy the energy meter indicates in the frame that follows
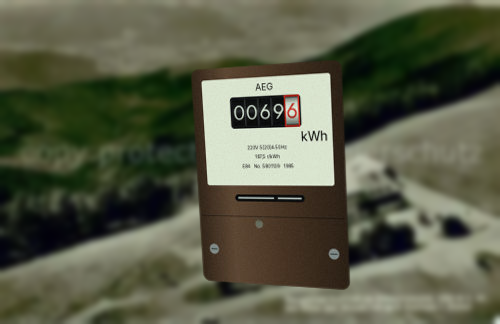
69.6 kWh
